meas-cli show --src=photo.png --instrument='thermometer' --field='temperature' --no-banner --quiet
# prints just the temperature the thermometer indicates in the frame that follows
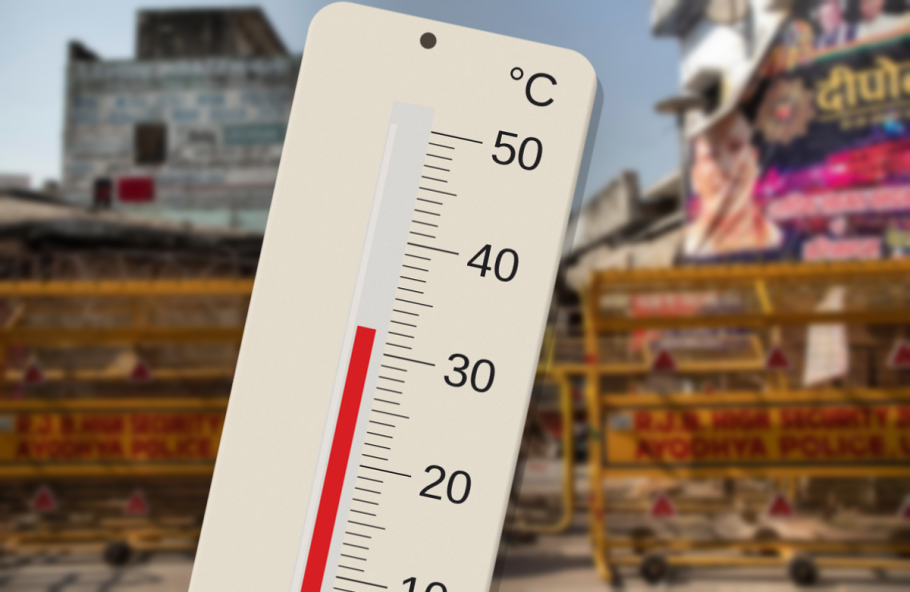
32 °C
